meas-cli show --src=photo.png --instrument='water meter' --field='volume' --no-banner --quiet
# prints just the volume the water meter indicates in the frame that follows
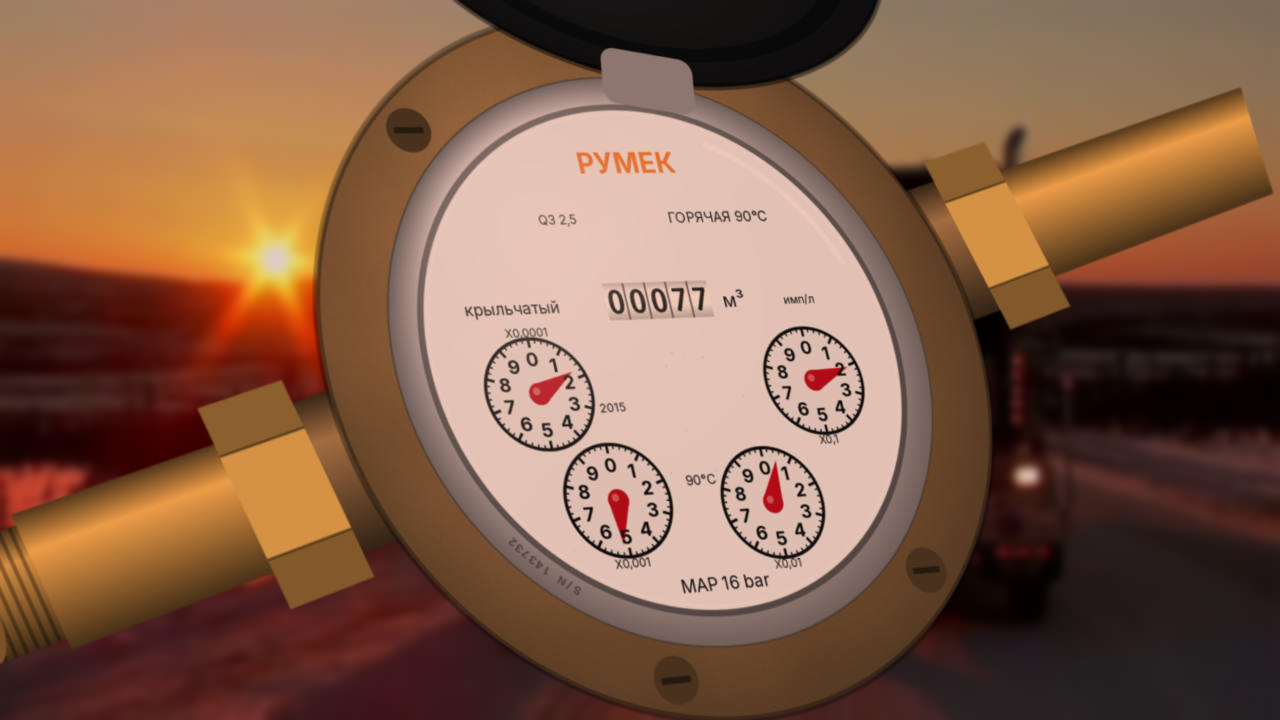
77.2051 m³
